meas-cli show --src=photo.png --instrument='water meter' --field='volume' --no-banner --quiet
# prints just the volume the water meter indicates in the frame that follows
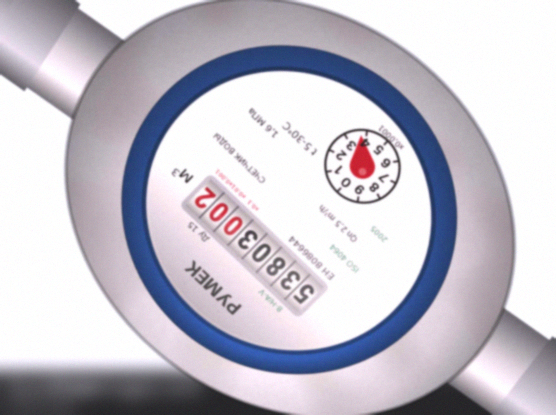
53803.0023 m³
